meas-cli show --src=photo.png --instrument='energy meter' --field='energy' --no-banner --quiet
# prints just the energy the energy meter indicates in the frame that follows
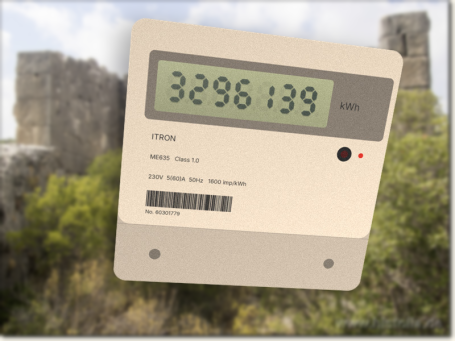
3296139 kWh
